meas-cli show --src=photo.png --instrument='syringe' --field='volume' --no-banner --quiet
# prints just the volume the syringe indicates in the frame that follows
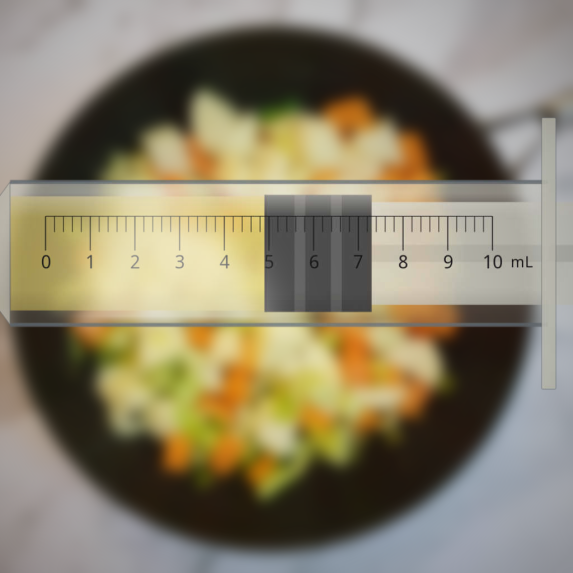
4.9 mL
